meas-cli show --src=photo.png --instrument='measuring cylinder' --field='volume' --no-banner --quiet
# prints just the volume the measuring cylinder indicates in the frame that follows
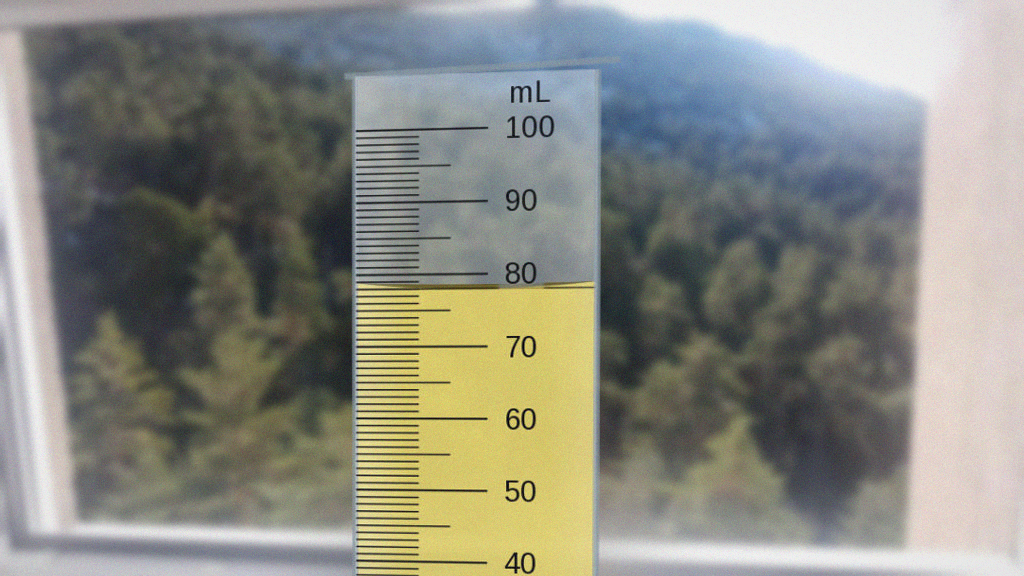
78 mL
